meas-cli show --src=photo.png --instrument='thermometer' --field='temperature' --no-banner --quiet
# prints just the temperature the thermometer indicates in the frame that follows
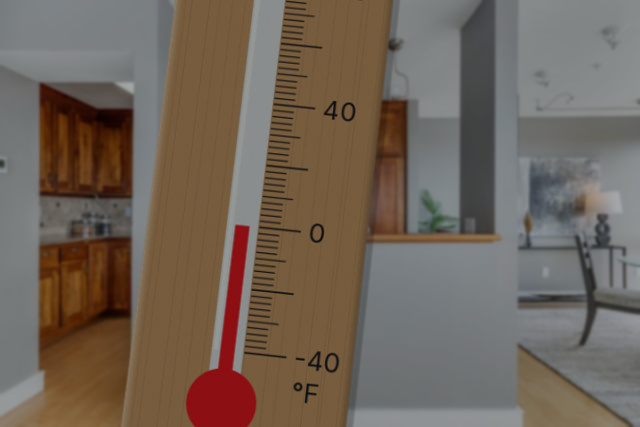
0 °F
